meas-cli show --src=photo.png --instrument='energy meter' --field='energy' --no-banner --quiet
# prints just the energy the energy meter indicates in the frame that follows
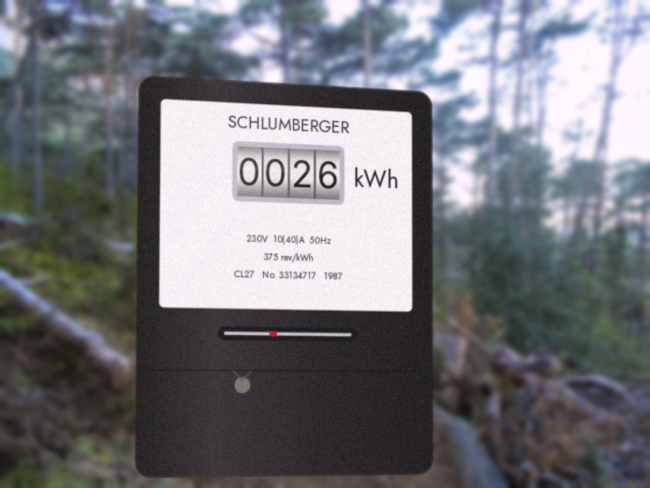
26 kWh
